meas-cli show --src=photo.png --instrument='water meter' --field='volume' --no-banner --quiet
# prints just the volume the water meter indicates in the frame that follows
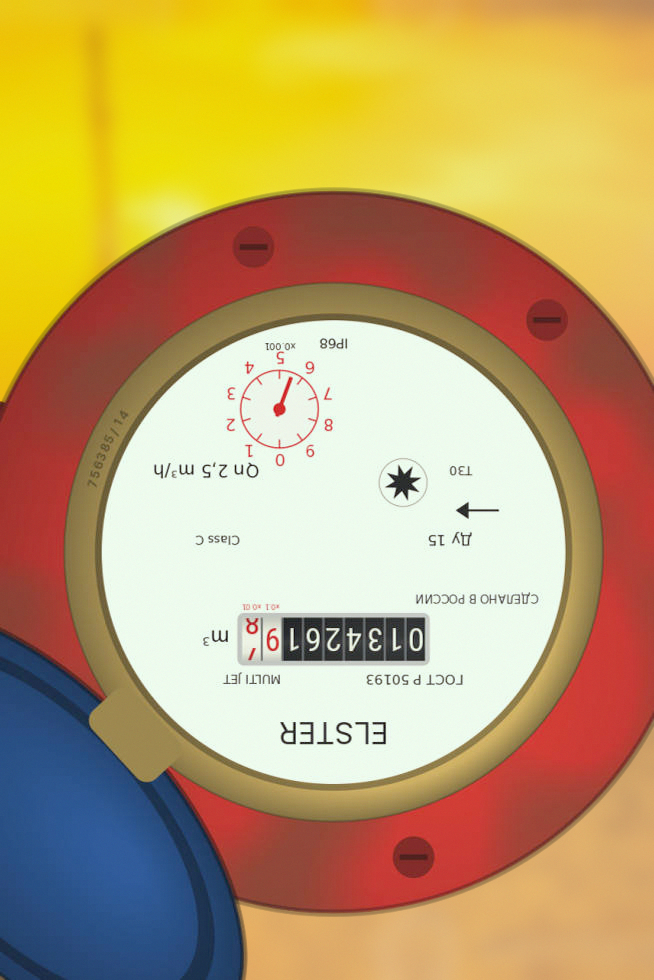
134261.975 m³
